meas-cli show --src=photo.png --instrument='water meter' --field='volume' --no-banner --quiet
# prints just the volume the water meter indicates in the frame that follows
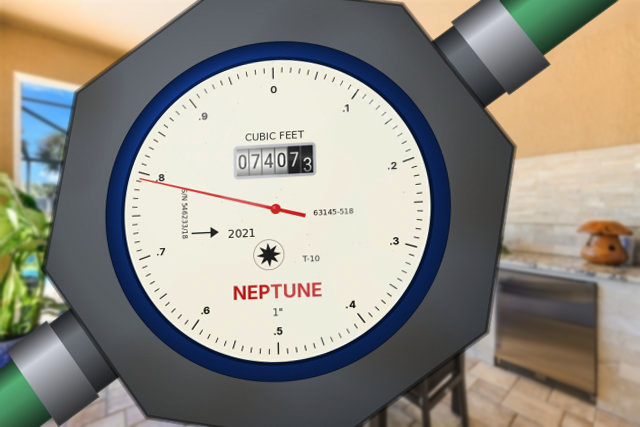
74072.79 ft³
